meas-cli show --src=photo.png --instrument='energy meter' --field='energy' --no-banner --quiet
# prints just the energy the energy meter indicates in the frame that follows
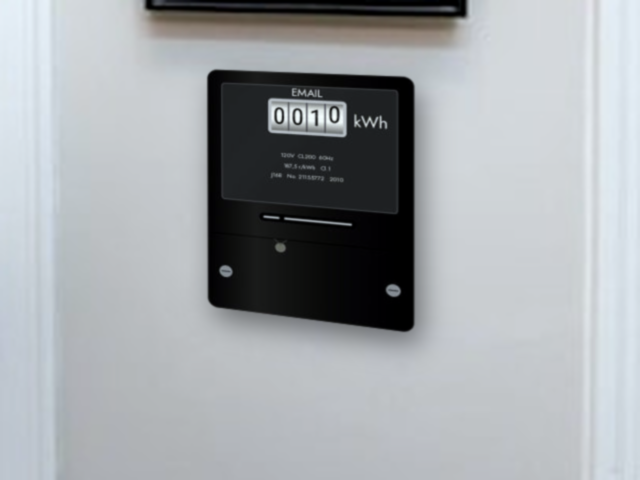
10 kWh
